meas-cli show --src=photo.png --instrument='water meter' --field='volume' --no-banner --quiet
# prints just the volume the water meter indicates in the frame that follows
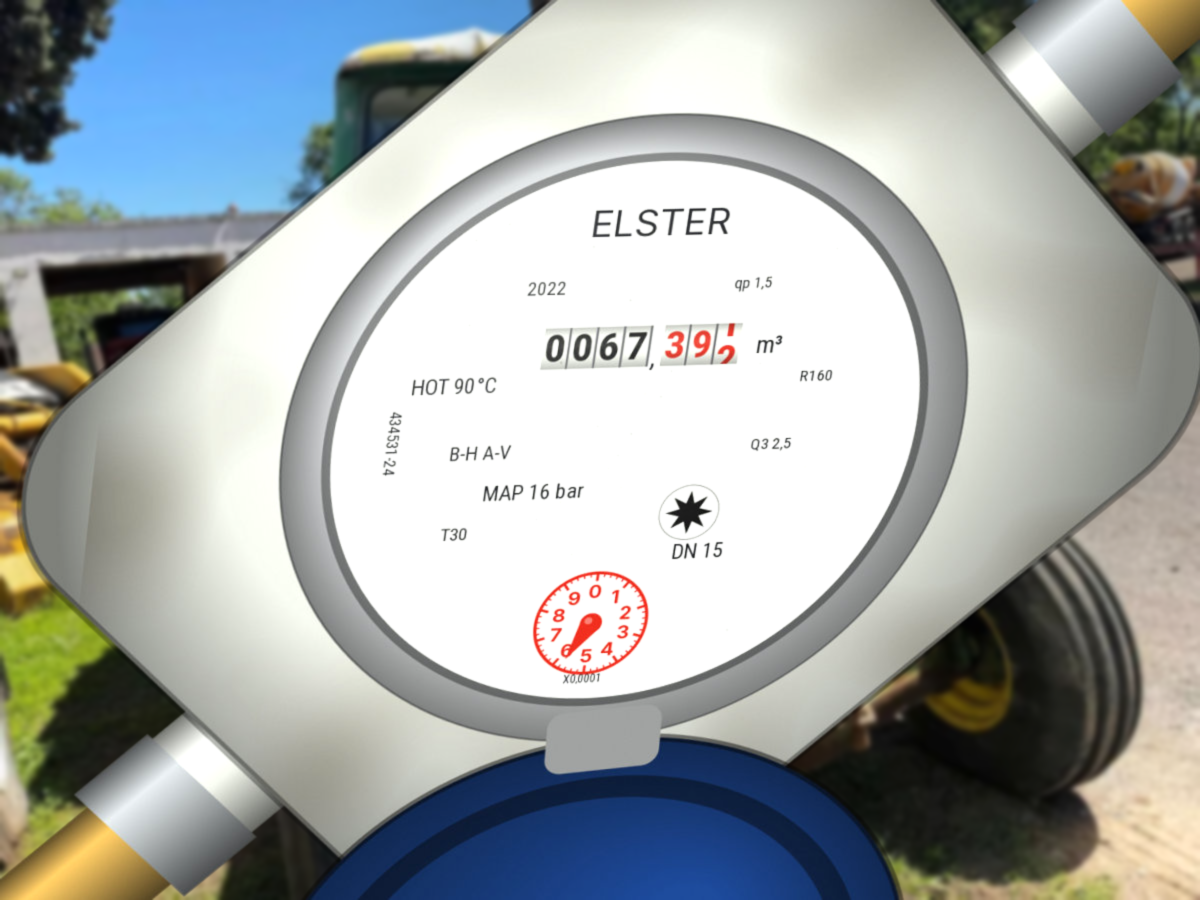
67.3915 m³
